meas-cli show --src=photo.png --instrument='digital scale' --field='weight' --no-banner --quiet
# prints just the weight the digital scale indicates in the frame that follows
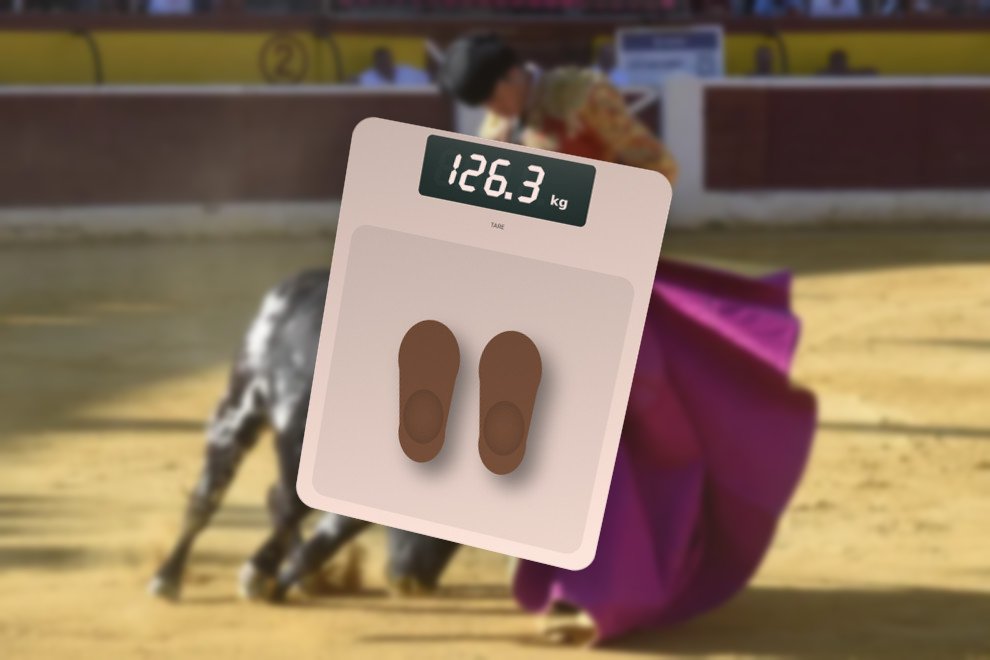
126.3 kg
